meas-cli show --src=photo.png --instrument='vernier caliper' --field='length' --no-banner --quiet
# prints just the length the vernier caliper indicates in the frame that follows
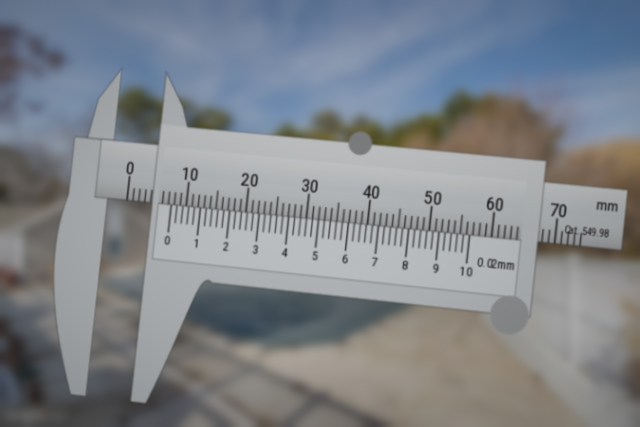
7.5 mm
